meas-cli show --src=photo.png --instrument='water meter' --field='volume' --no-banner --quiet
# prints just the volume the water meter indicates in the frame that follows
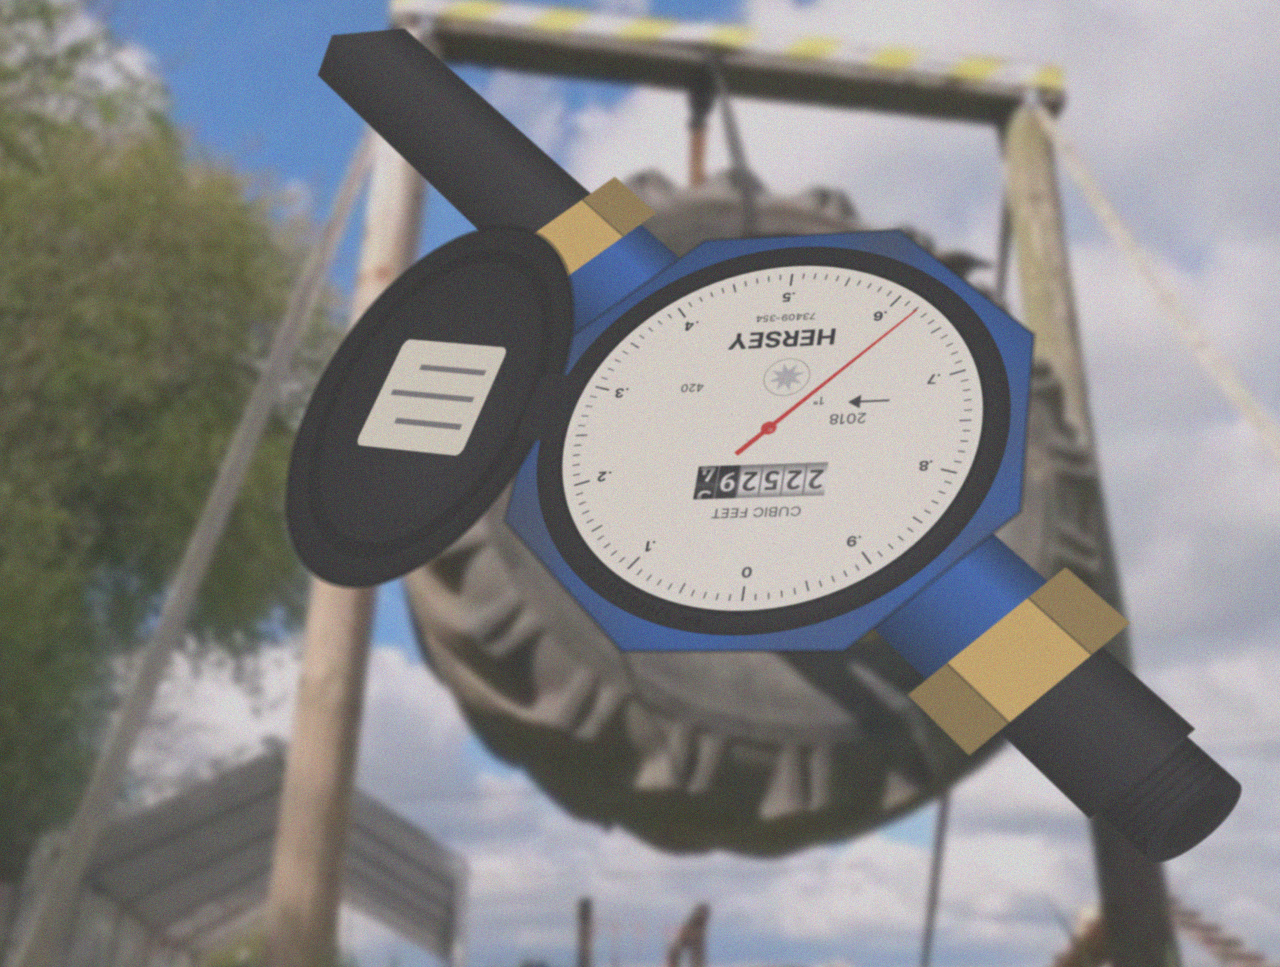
225293.62 ft³
